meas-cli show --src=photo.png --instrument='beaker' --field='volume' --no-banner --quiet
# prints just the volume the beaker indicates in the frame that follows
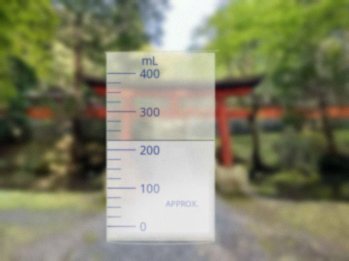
225 mL
